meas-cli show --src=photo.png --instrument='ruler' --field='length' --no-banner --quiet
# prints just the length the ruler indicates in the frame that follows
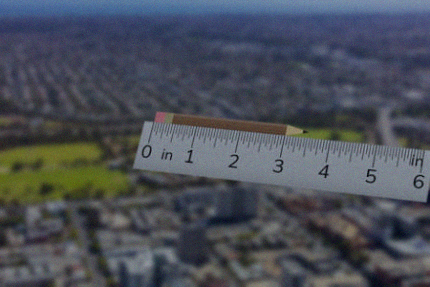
3.5 in
